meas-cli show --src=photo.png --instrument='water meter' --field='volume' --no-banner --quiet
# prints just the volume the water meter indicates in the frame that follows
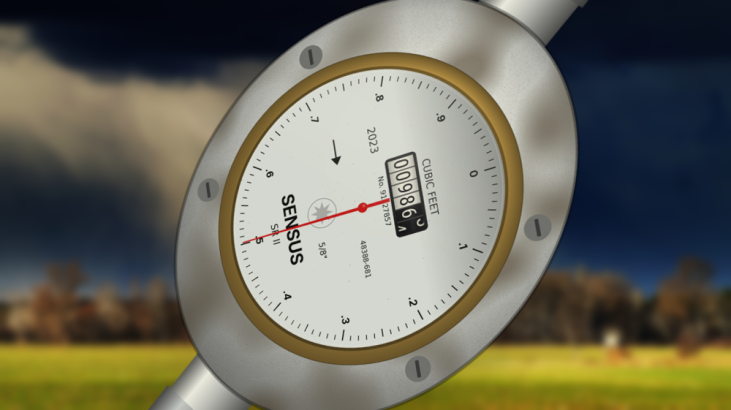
9863.50 ft³
